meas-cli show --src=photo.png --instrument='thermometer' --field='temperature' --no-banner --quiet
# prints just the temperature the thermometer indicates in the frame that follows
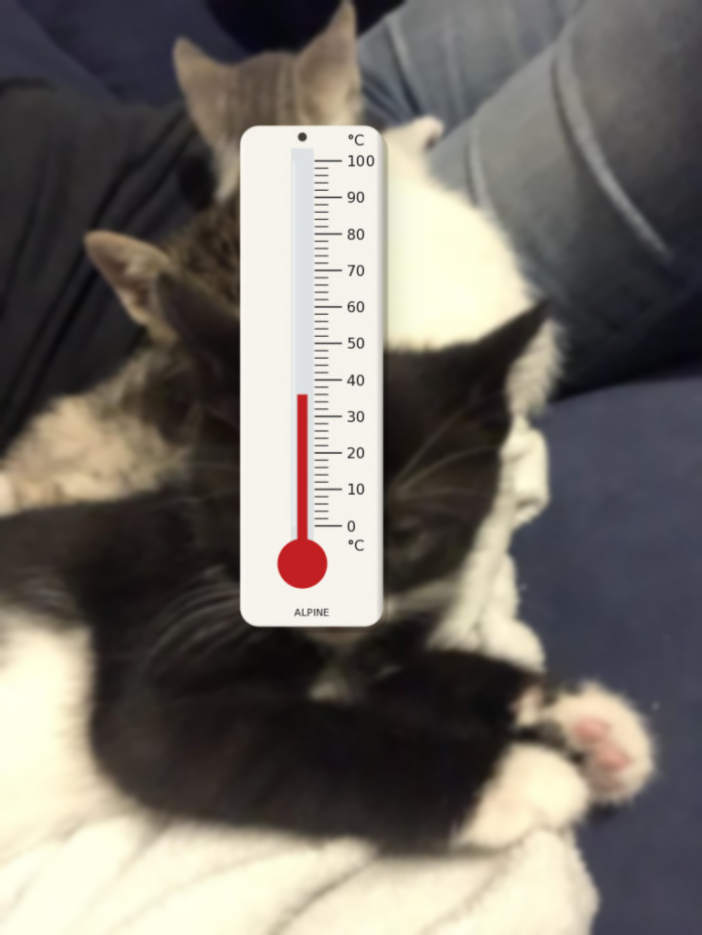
36 °C
